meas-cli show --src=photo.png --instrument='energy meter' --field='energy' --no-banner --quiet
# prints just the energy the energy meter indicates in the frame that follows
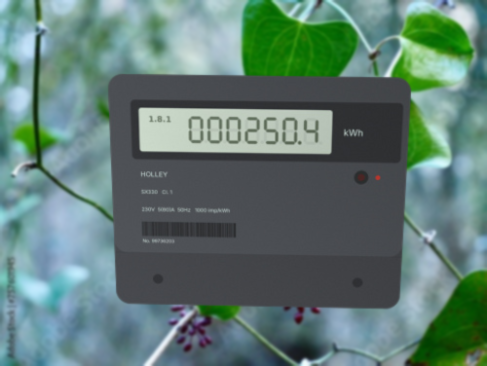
250.4 kWh
